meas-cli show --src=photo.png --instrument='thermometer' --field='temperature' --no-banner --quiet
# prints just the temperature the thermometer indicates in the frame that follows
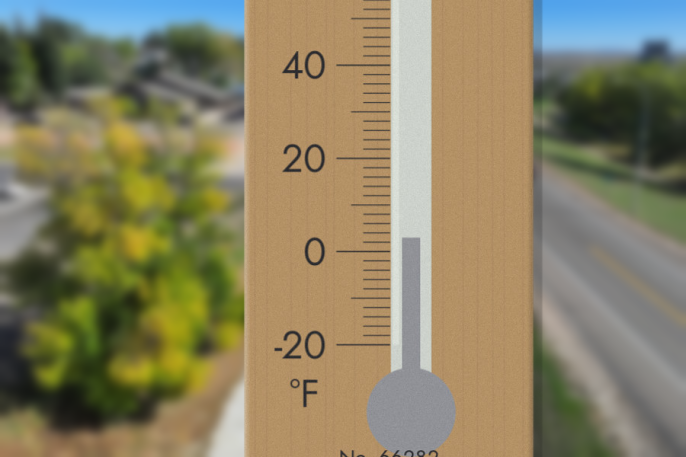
3 °F
